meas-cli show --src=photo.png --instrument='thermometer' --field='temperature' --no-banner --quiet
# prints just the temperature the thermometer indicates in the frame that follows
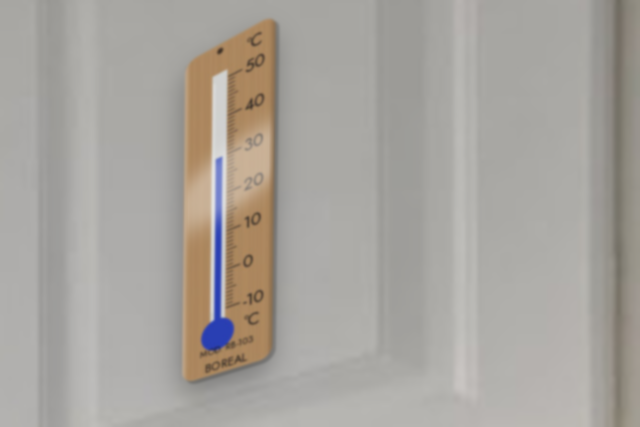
30 °C
